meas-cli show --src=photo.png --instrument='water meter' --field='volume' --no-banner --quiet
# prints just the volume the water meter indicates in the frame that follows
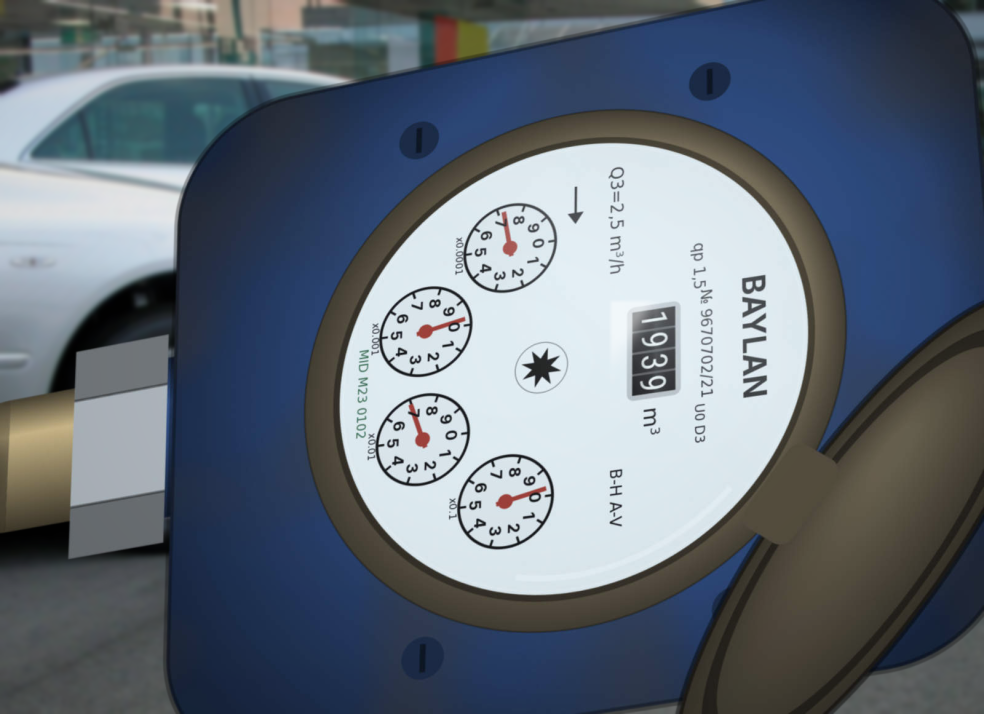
1938.9697 m³
